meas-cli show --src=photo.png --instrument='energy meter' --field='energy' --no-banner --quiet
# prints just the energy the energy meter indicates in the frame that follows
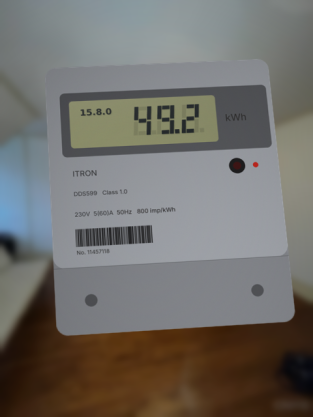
49.2 kWh
